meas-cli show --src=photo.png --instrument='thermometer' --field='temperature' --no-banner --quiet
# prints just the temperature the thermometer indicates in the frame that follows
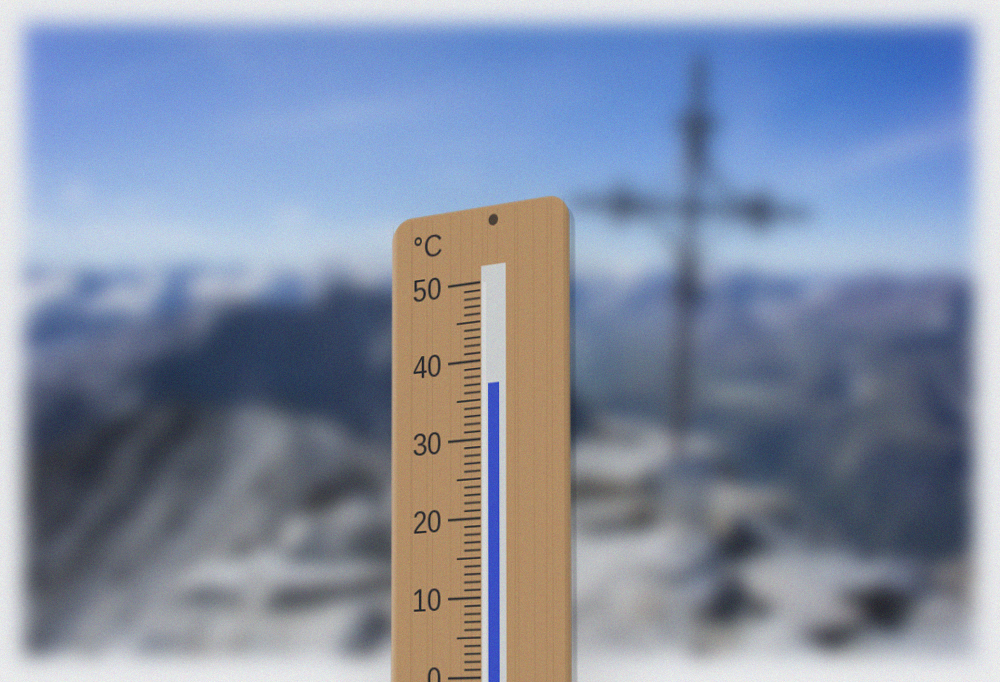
37 °C
